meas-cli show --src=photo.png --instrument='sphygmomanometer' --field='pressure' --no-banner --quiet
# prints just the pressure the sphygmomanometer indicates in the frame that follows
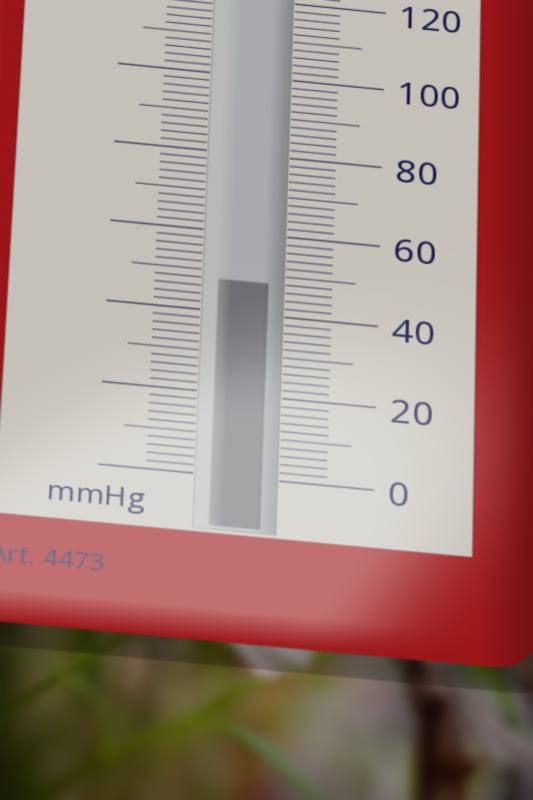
48 mmHg
